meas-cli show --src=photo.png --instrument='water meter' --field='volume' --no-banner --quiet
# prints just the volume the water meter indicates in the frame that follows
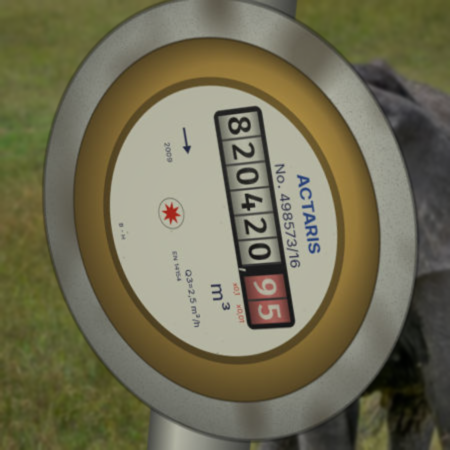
820420.95 m³
